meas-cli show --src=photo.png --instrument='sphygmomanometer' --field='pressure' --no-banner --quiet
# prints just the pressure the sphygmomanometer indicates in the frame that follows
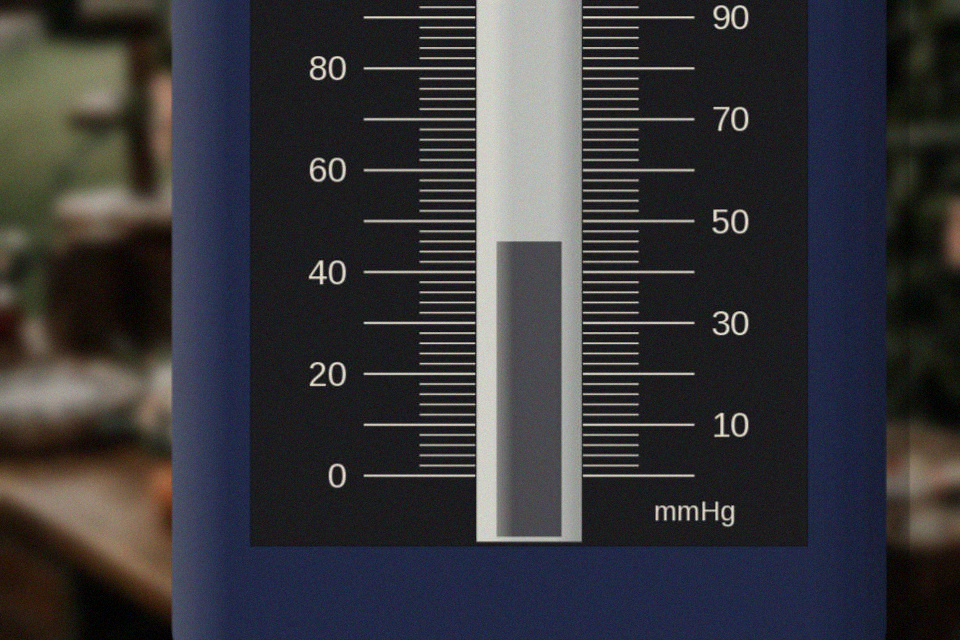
46 mmHg
